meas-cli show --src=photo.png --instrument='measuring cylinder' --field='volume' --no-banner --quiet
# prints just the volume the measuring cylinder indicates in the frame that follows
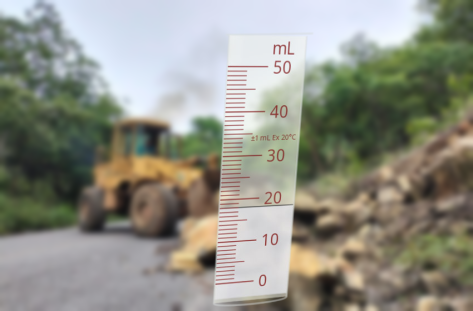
18 mL
